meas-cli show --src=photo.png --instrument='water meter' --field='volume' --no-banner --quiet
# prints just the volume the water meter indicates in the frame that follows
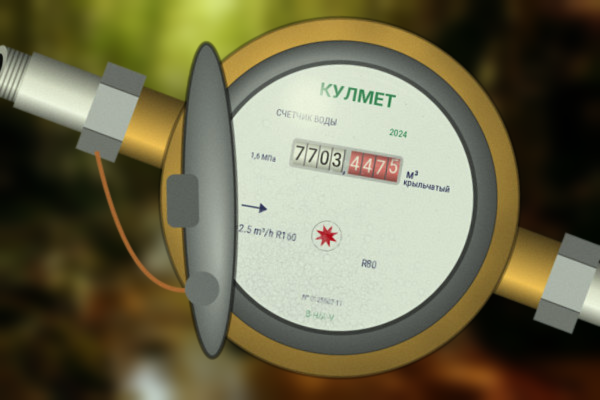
7703.4475 m³
